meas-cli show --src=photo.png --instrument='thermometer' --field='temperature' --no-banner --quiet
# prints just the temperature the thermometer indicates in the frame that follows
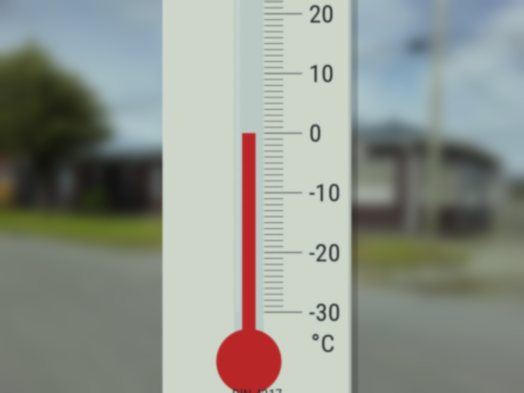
0 °C
